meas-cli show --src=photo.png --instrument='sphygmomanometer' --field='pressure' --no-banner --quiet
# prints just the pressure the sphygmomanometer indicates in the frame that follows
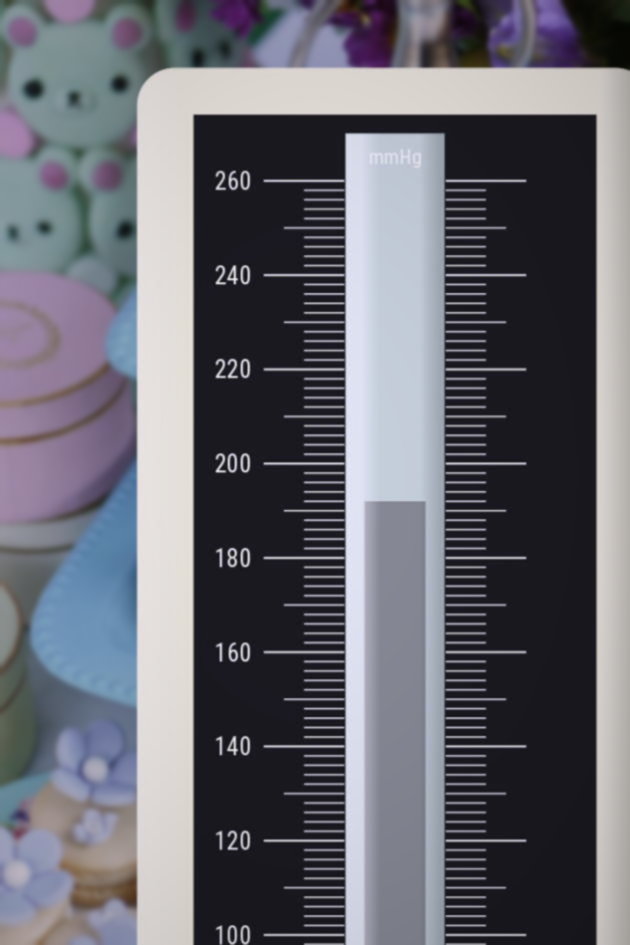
192 mmHg
